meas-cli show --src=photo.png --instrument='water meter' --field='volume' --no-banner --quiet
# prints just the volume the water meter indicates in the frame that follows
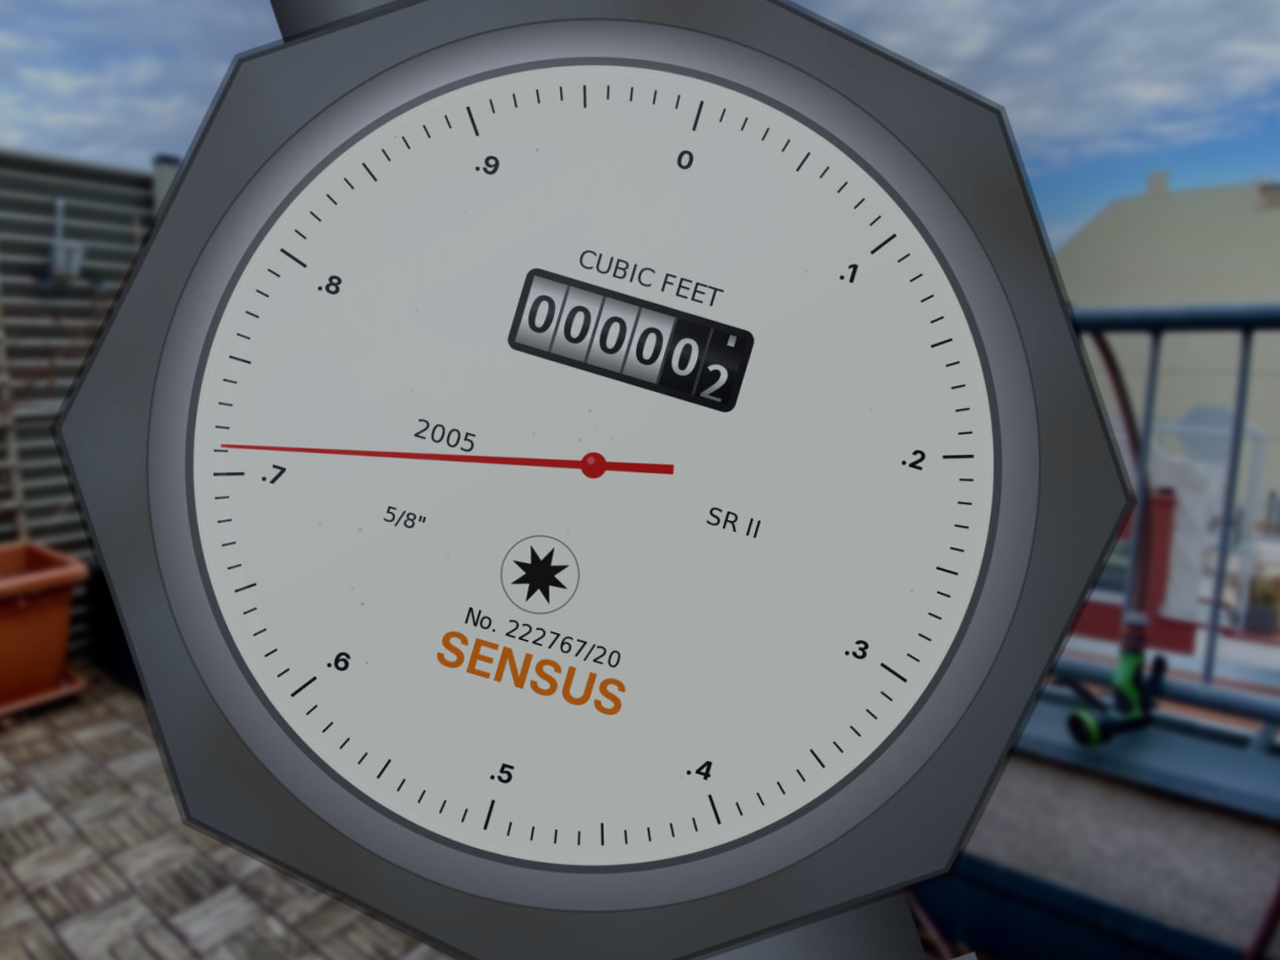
1.71 ft³
